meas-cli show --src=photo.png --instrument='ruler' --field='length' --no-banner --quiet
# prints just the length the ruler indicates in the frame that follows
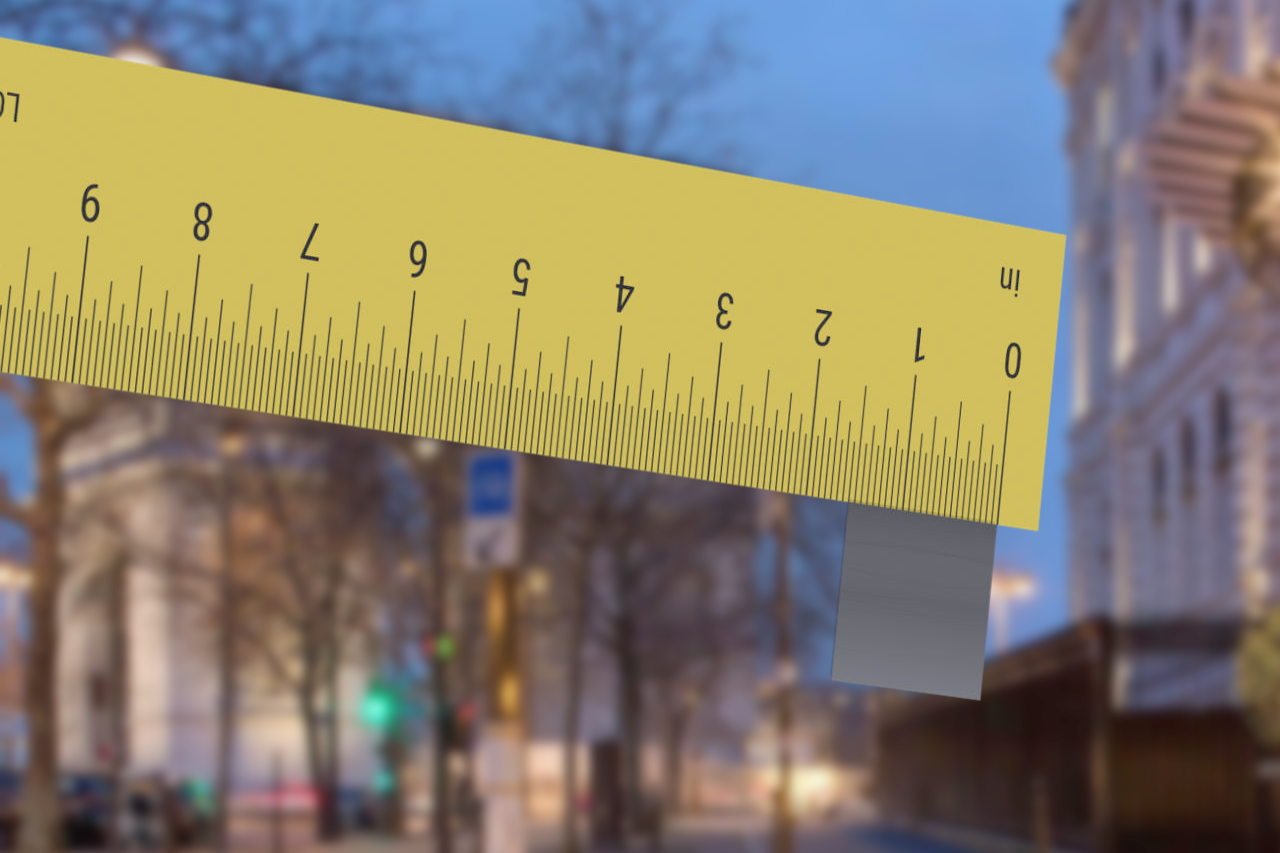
1.5625 in
